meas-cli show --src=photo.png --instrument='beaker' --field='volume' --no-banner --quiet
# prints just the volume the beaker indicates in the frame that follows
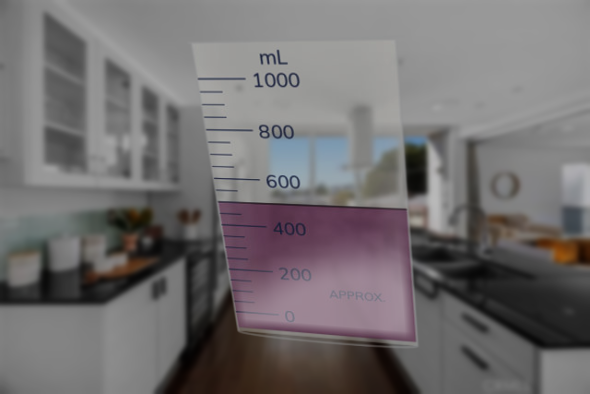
500 mL
